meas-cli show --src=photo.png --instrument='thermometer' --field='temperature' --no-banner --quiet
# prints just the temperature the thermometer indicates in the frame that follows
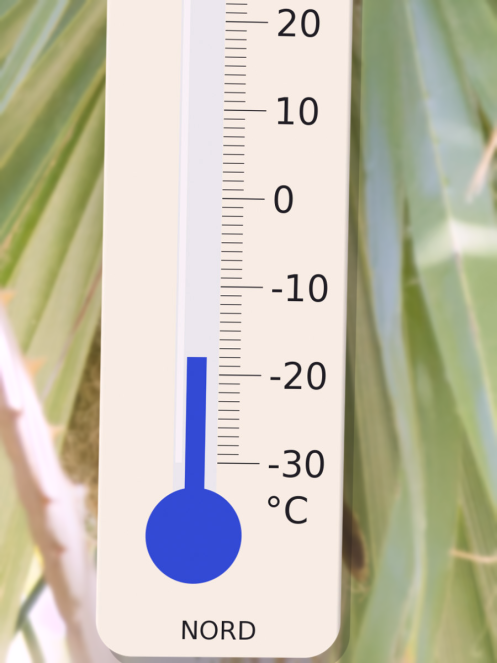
-18 °C
